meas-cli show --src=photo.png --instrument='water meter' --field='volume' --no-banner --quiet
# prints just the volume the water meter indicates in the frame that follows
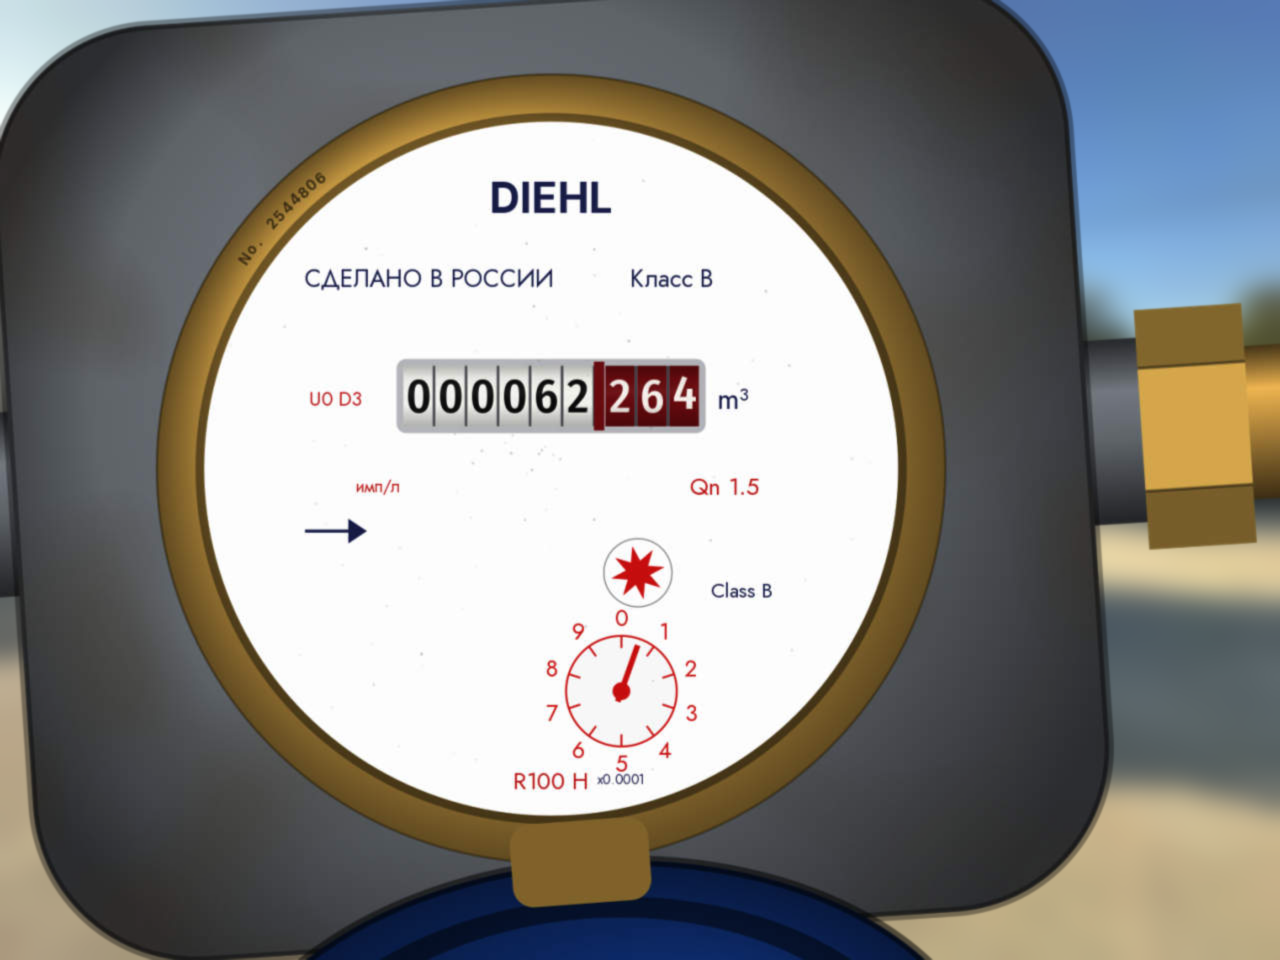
62.2640 m³
